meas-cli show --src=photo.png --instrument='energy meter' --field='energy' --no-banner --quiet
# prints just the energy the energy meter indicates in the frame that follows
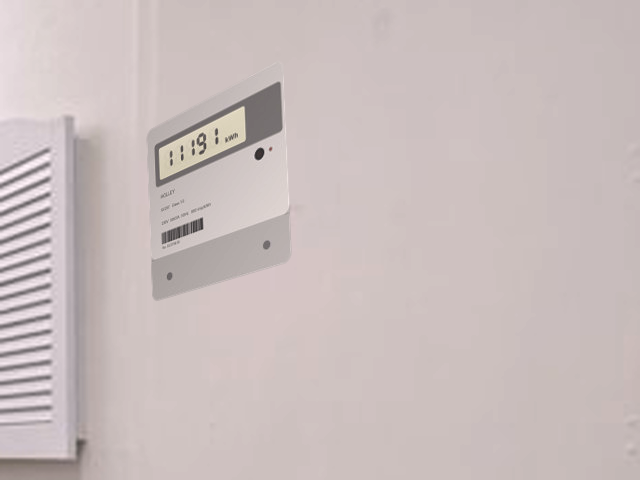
11191 kWh
